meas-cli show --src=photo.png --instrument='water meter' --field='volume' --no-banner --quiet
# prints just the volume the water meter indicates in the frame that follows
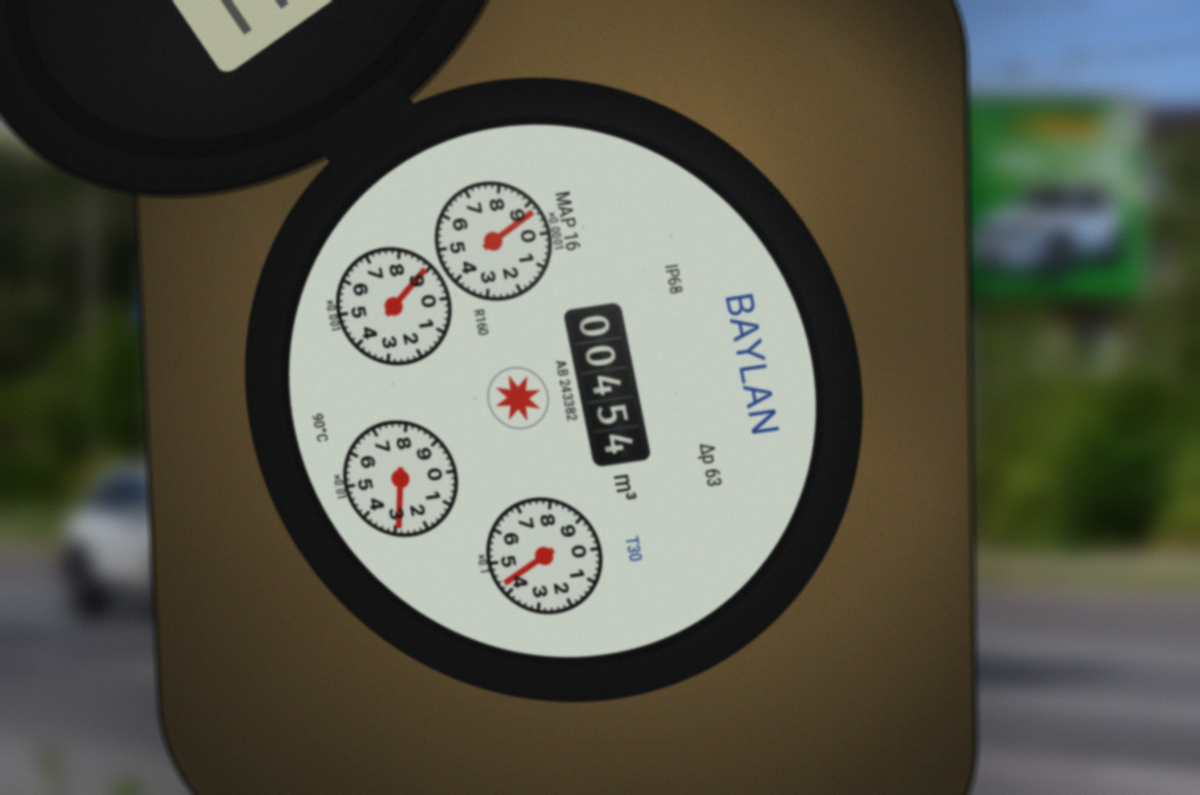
454.4289 m³
